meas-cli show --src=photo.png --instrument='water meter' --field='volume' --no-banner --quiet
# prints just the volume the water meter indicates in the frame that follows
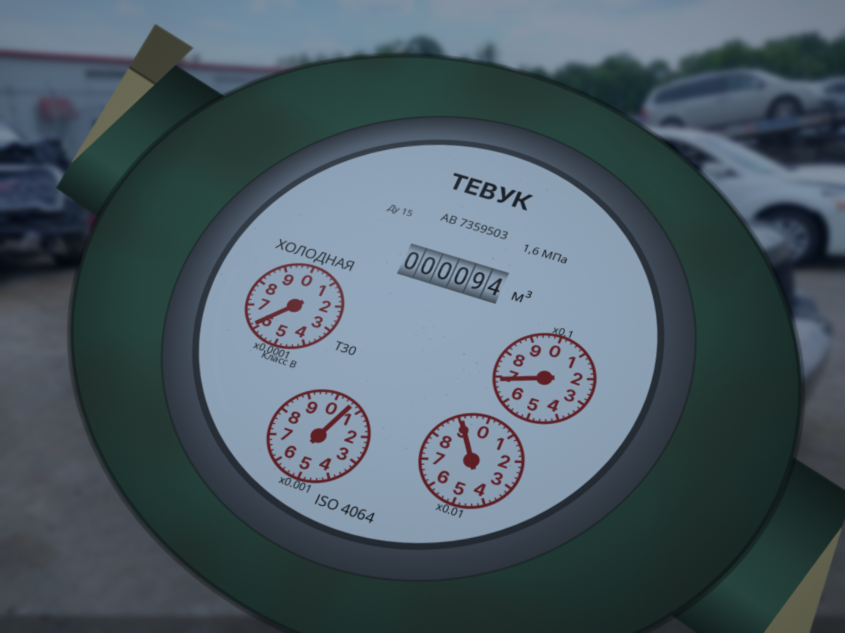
94.6906 m³
